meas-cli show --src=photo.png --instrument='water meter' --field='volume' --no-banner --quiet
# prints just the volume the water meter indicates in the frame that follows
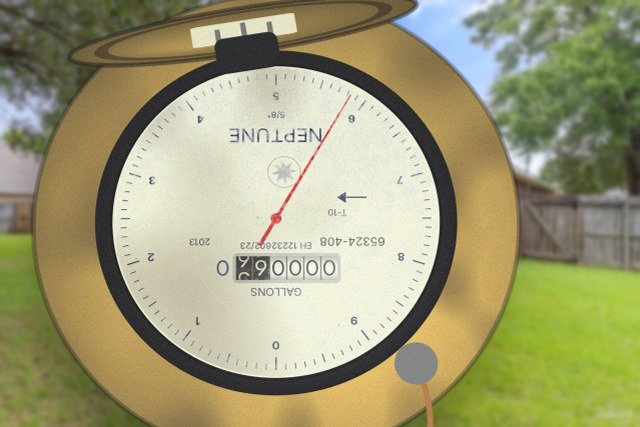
655.8 gal
